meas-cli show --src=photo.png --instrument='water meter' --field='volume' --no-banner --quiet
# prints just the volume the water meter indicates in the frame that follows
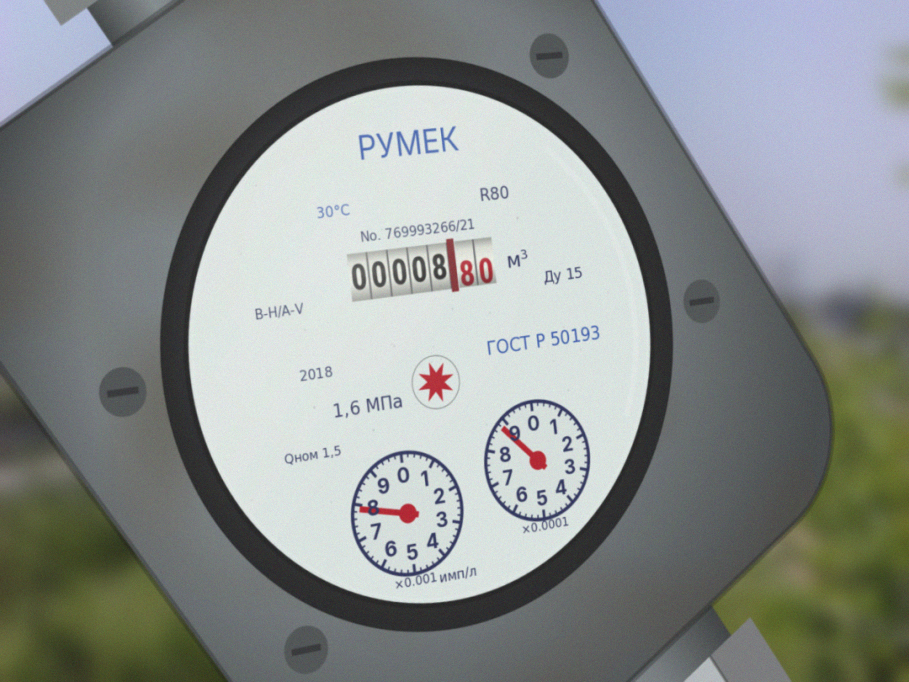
8.7978 m³
